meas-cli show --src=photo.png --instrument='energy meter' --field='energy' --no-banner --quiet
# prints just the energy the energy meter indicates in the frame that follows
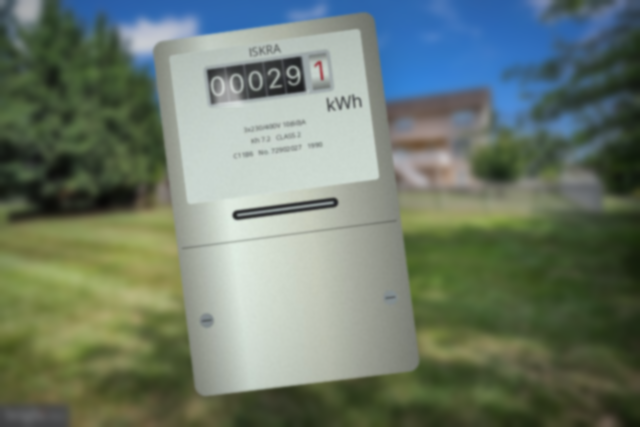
29.1 kWh
